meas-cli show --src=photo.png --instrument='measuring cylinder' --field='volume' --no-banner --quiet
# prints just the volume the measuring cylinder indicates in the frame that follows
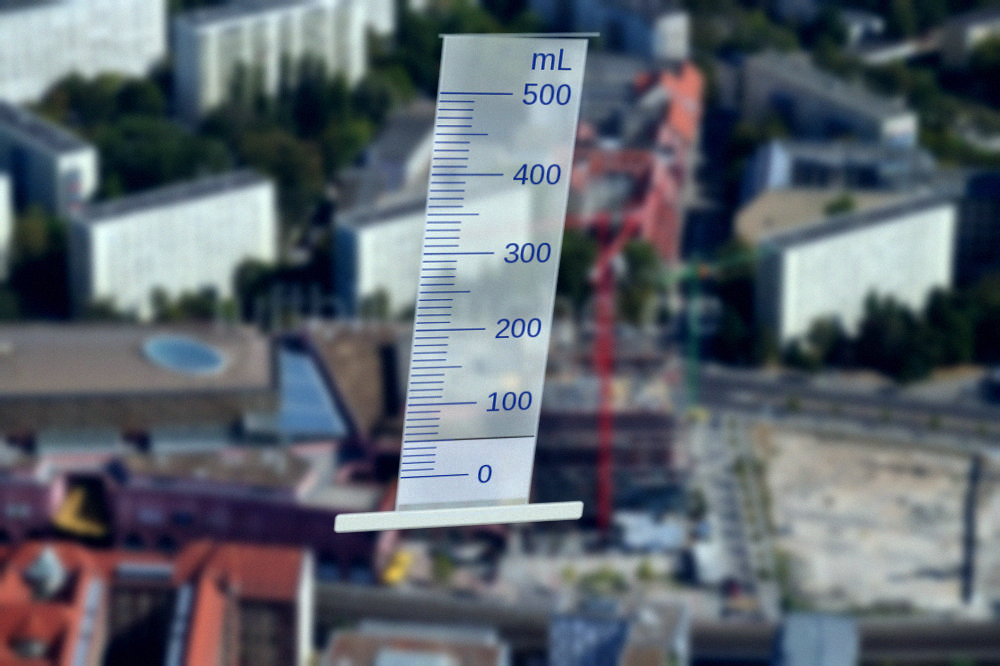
50 mL
